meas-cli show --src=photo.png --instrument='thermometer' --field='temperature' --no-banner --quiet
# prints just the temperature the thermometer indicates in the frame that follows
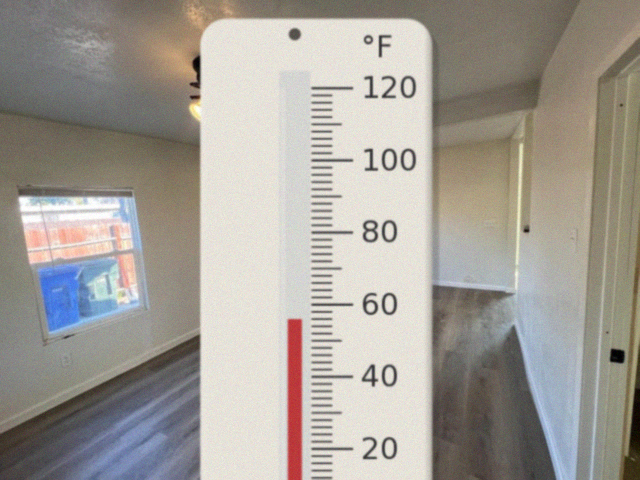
56 °F
